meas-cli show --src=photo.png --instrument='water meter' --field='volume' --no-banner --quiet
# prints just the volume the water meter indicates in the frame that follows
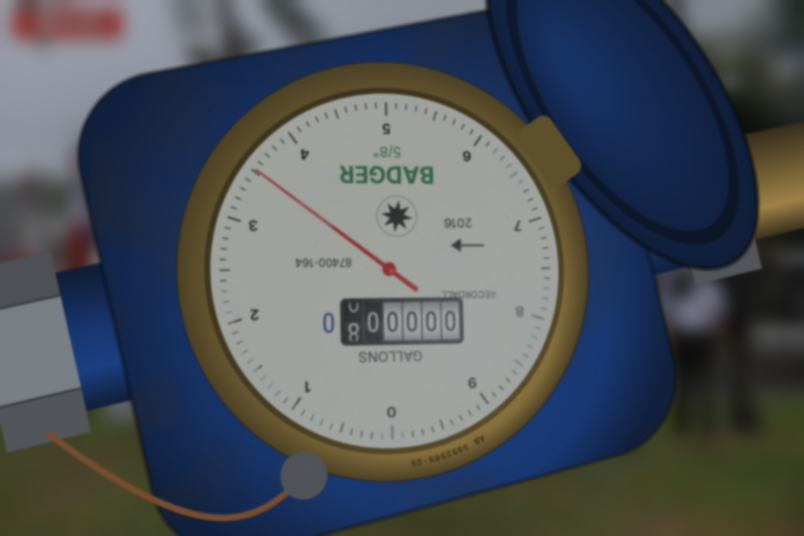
83.5 gal
